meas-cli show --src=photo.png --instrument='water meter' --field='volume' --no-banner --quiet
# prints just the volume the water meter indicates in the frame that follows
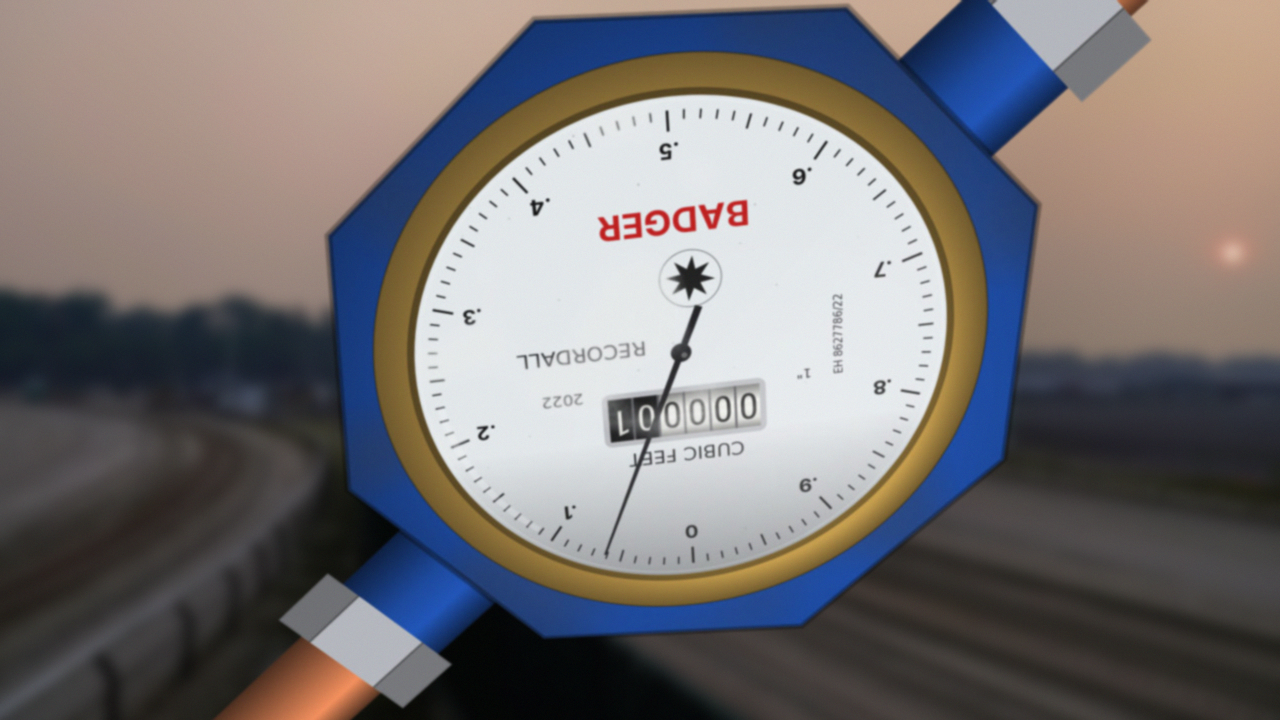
1.06 ft³
